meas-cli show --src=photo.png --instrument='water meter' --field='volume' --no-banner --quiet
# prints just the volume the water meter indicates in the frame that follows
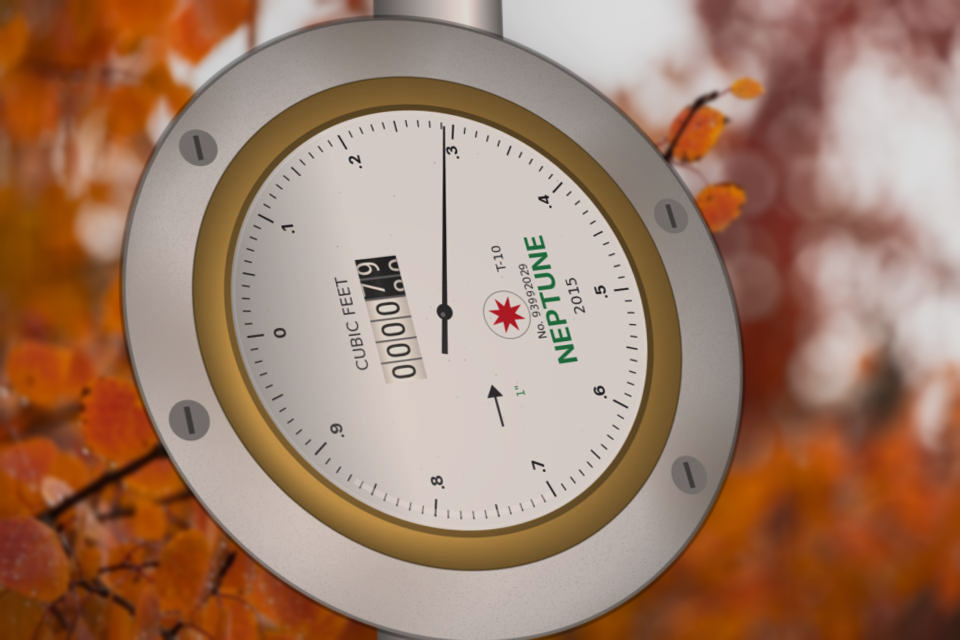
79.29 ft³
